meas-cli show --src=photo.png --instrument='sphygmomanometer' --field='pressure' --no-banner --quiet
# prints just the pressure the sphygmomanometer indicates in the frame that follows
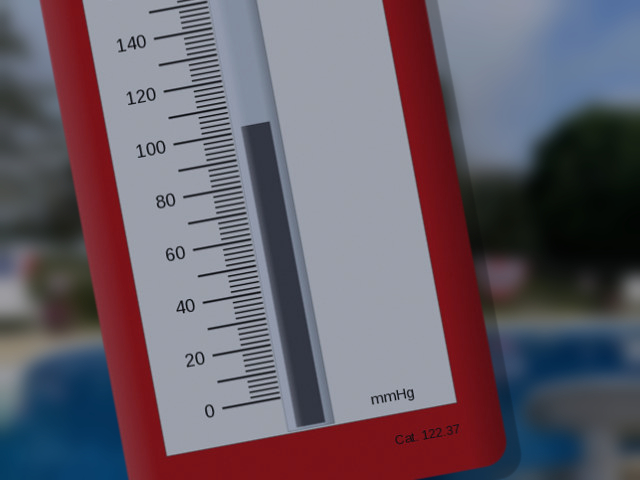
102 mmHg
